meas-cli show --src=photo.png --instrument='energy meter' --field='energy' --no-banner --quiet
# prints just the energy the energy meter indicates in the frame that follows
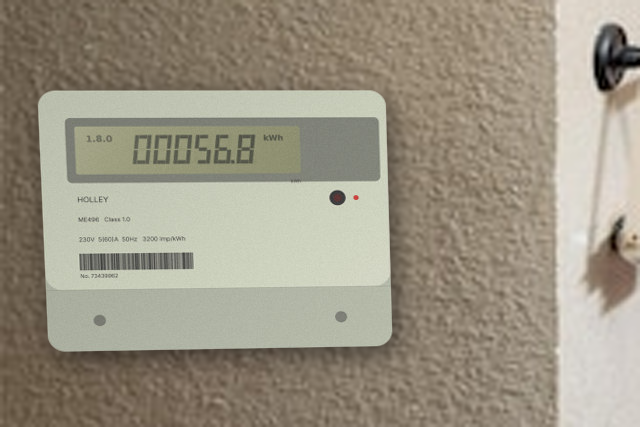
56.8 kWh
